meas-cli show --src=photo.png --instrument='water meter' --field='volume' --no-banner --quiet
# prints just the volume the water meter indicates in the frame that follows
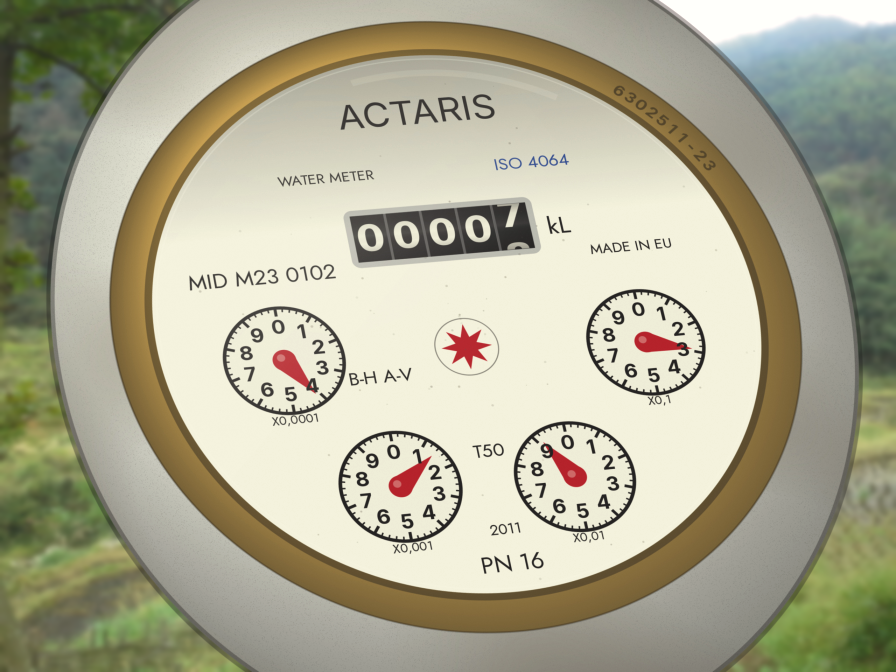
7.2914 kL
